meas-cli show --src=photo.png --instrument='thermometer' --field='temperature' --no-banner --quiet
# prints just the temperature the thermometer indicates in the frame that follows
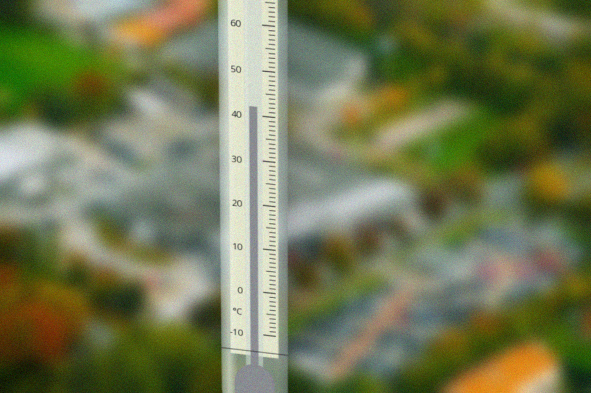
42 °C
